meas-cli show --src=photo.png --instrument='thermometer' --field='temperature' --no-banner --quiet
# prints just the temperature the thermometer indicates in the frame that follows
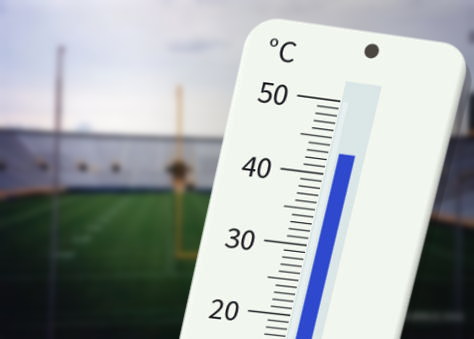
43 °C
